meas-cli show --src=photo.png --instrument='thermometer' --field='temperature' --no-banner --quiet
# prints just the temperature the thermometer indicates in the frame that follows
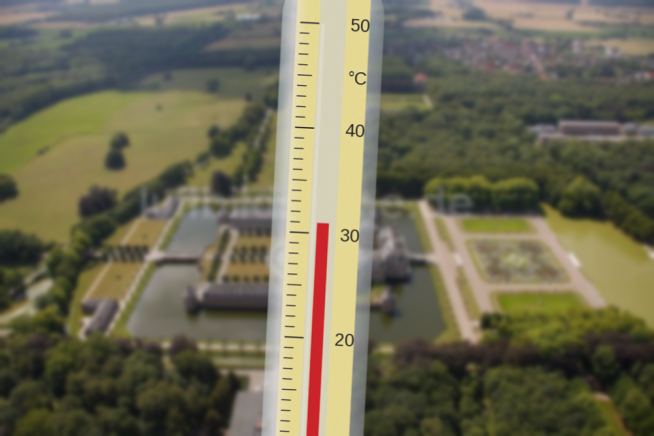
31 °C
